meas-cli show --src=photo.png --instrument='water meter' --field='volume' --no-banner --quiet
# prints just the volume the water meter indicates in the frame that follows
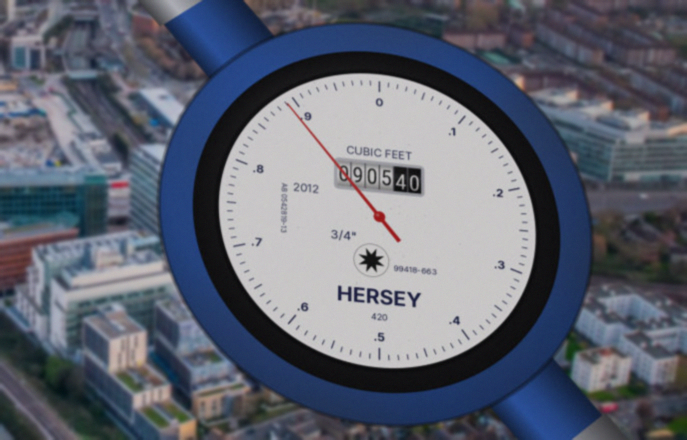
90539.89 ft³
